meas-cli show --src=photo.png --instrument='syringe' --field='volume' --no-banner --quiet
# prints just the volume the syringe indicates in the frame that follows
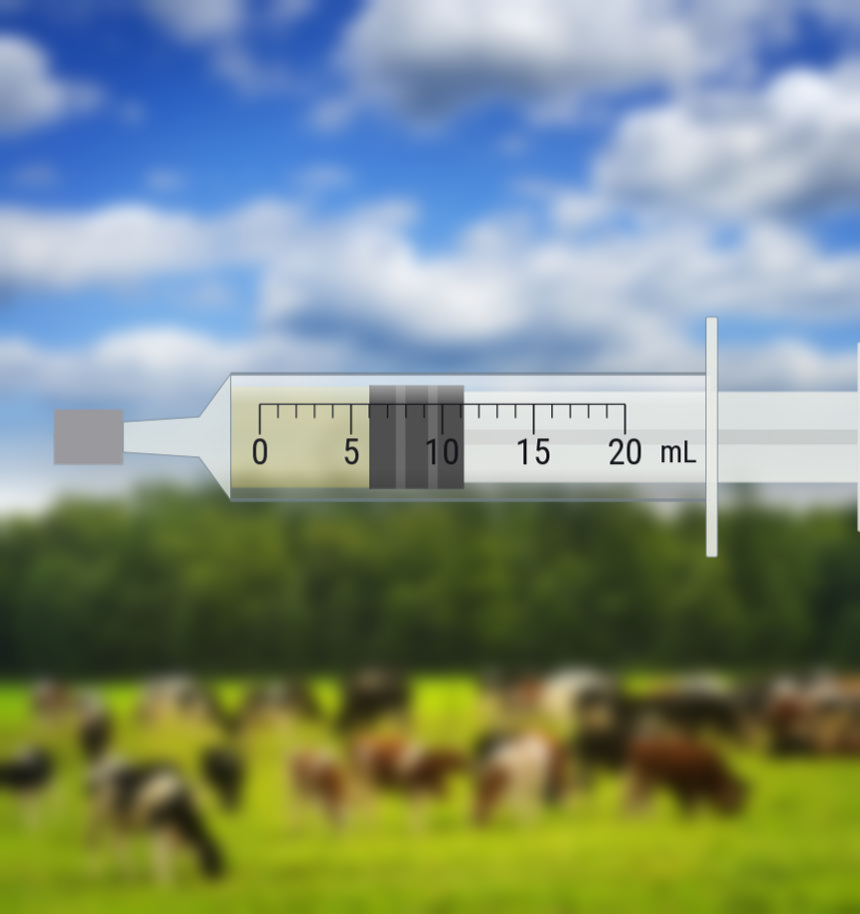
6 mL
